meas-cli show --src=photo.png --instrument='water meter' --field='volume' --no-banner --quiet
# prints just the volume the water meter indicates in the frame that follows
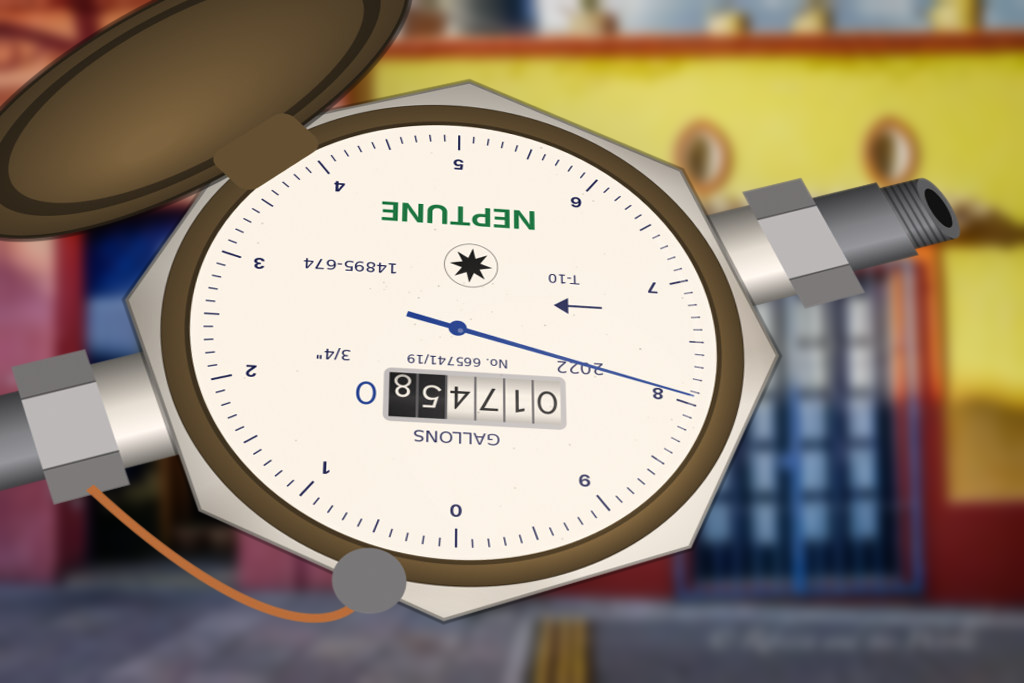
174577.9 gal
